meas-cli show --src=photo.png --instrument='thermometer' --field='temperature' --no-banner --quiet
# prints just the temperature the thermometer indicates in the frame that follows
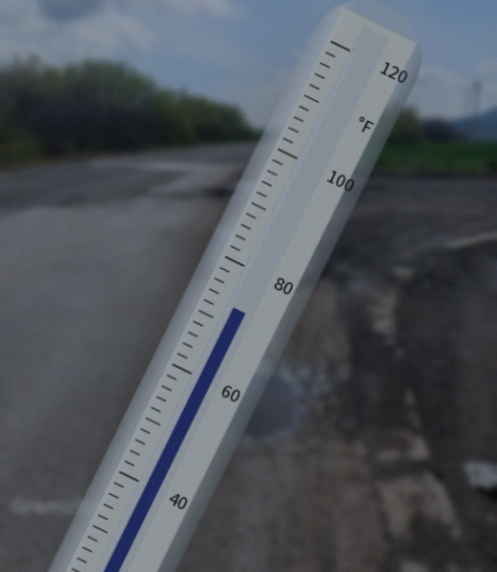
73 °F
